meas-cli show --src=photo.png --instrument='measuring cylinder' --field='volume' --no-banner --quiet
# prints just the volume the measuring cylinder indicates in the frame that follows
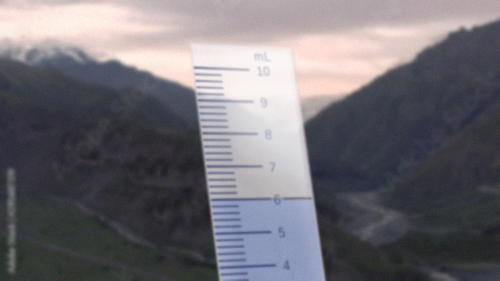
6 mL
